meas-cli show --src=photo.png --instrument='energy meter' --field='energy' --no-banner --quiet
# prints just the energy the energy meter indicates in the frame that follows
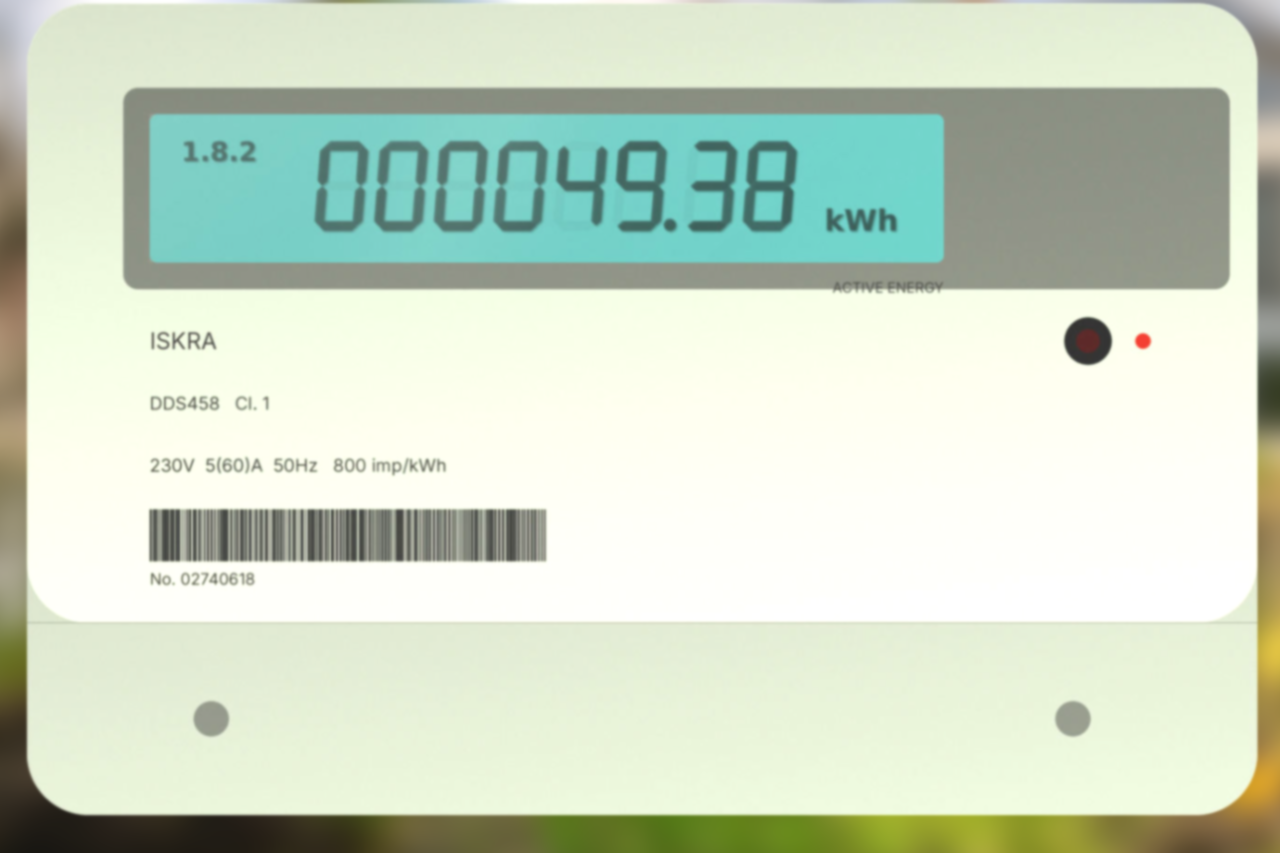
49.38 kWh
